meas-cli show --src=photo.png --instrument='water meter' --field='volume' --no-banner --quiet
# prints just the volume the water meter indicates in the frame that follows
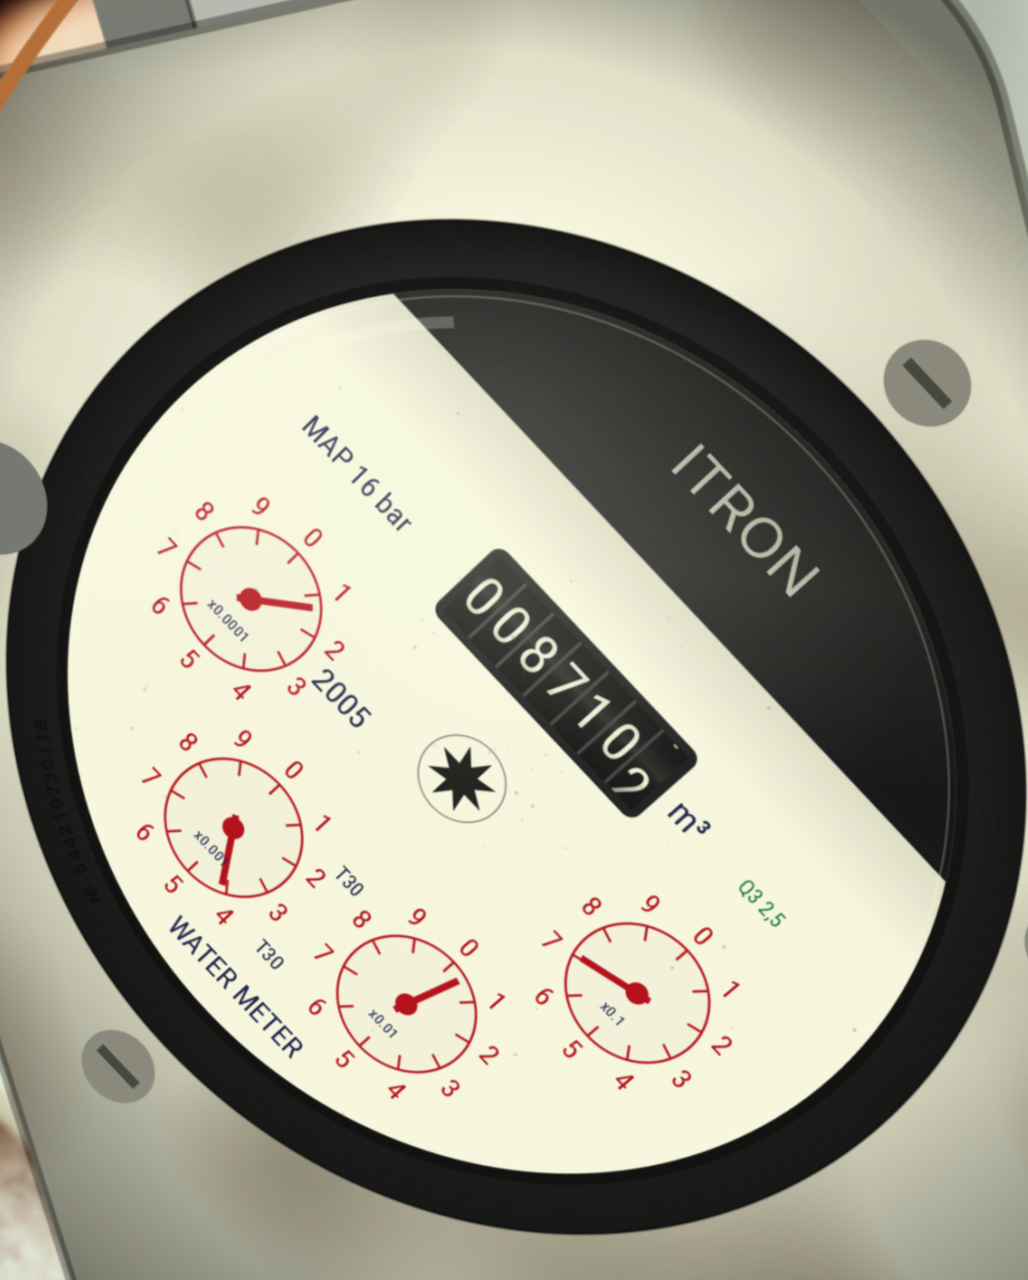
87101.7041 m³
